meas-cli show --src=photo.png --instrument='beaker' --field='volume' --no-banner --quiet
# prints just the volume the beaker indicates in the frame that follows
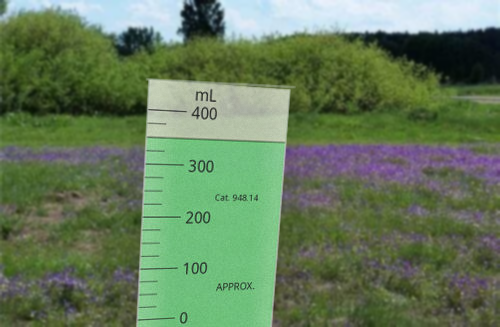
350 mL
